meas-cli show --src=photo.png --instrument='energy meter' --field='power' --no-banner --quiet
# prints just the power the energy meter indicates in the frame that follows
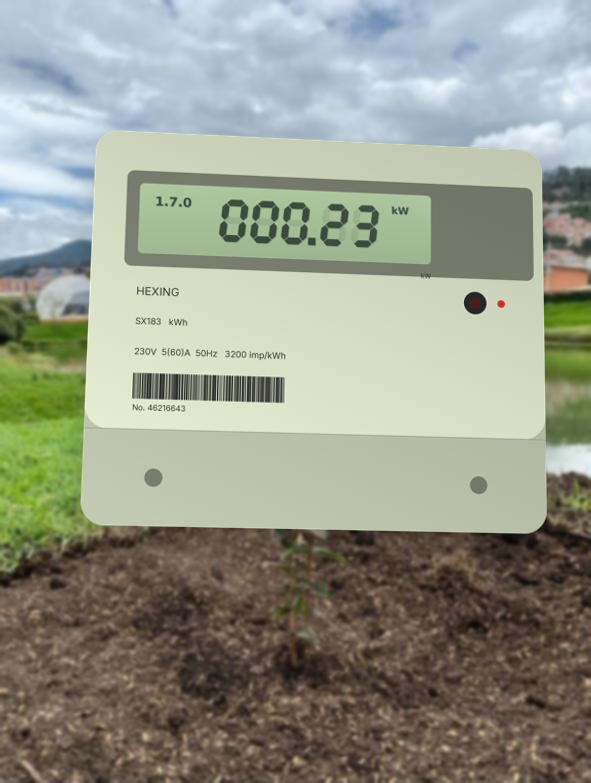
0.23 kW
